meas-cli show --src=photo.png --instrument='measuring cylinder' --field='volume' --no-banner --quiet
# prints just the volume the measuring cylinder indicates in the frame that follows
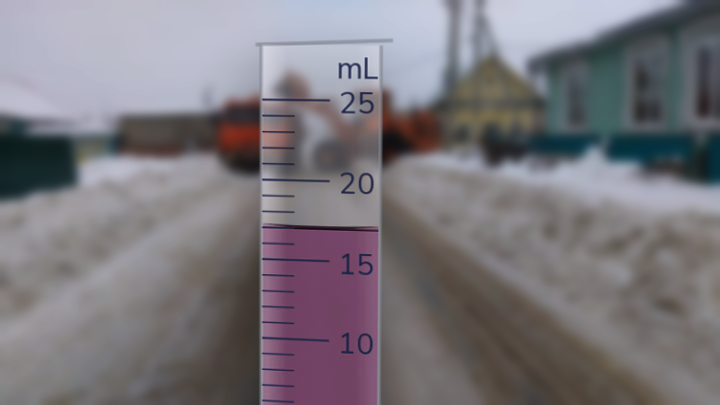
17 mL
